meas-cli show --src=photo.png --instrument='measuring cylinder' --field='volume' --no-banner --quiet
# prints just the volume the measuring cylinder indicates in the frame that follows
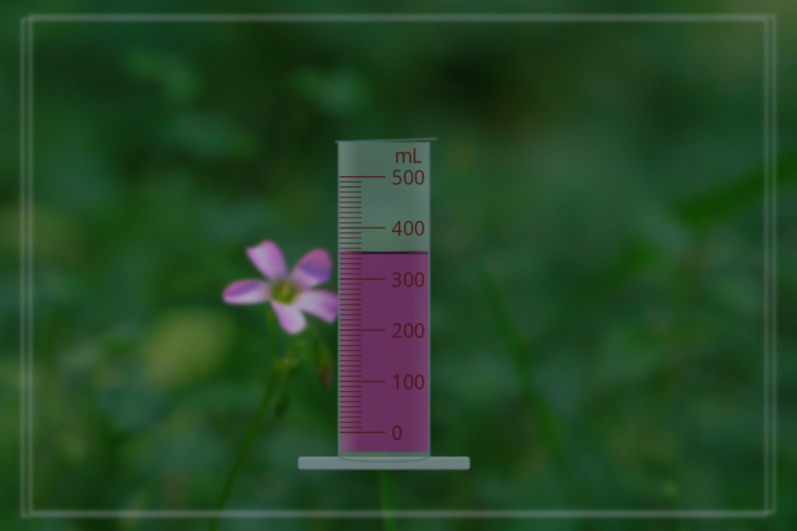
350 mL
